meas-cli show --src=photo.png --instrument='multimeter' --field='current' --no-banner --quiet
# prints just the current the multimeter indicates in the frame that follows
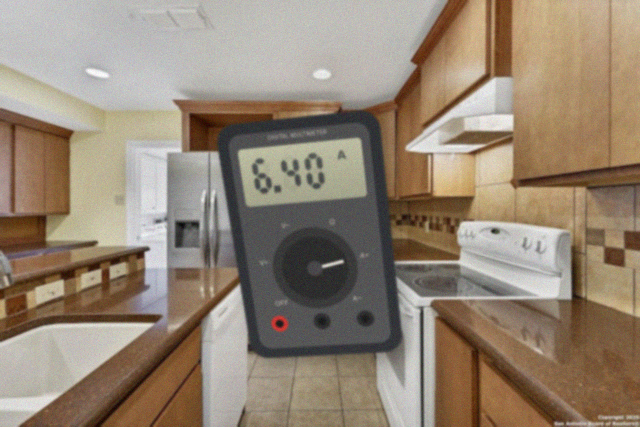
6.40 A
